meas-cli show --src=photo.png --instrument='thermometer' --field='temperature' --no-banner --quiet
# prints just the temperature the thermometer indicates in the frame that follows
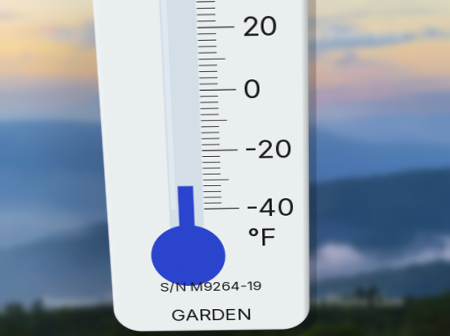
-32 °F
